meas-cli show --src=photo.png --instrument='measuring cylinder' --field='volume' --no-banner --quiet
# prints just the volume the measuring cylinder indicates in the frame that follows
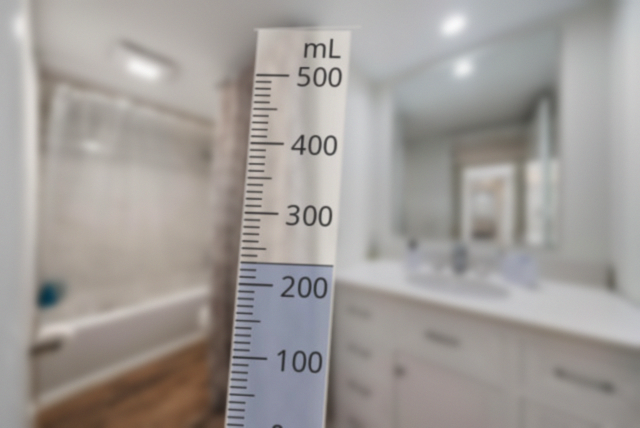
230 mL
